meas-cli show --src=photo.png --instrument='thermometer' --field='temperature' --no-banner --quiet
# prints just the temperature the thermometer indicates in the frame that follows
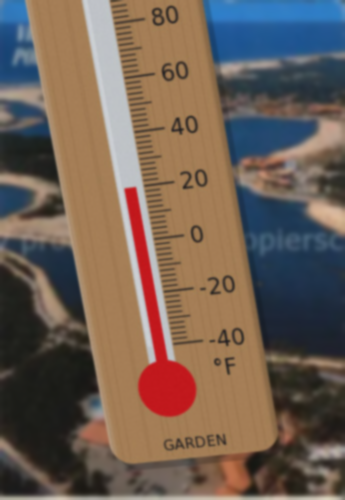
20 °F
